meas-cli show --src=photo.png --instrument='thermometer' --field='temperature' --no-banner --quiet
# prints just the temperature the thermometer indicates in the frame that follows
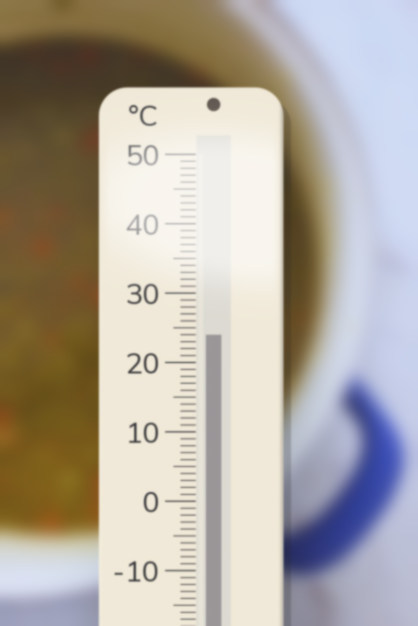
24 °C
